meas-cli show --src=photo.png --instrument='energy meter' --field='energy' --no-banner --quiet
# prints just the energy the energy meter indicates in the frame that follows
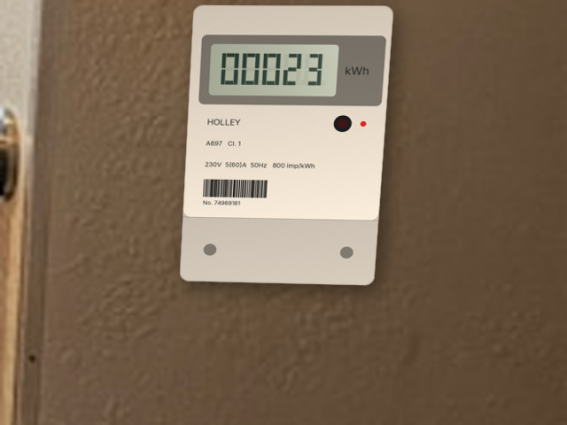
23 kWh
